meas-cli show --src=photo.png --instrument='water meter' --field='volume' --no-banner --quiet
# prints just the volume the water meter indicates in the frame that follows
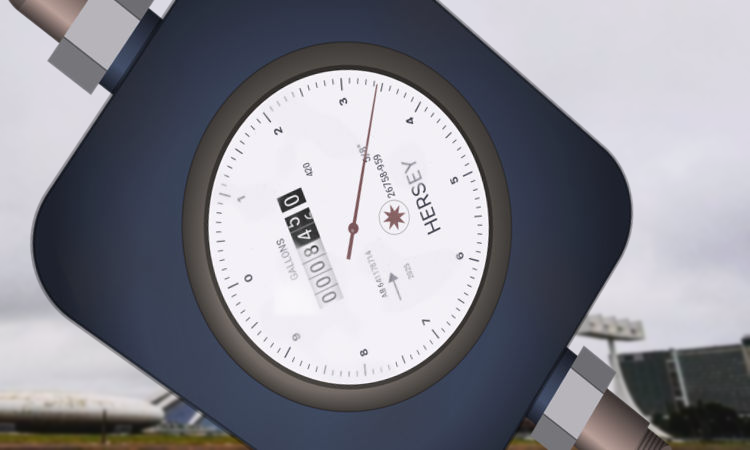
8453.4 gal
